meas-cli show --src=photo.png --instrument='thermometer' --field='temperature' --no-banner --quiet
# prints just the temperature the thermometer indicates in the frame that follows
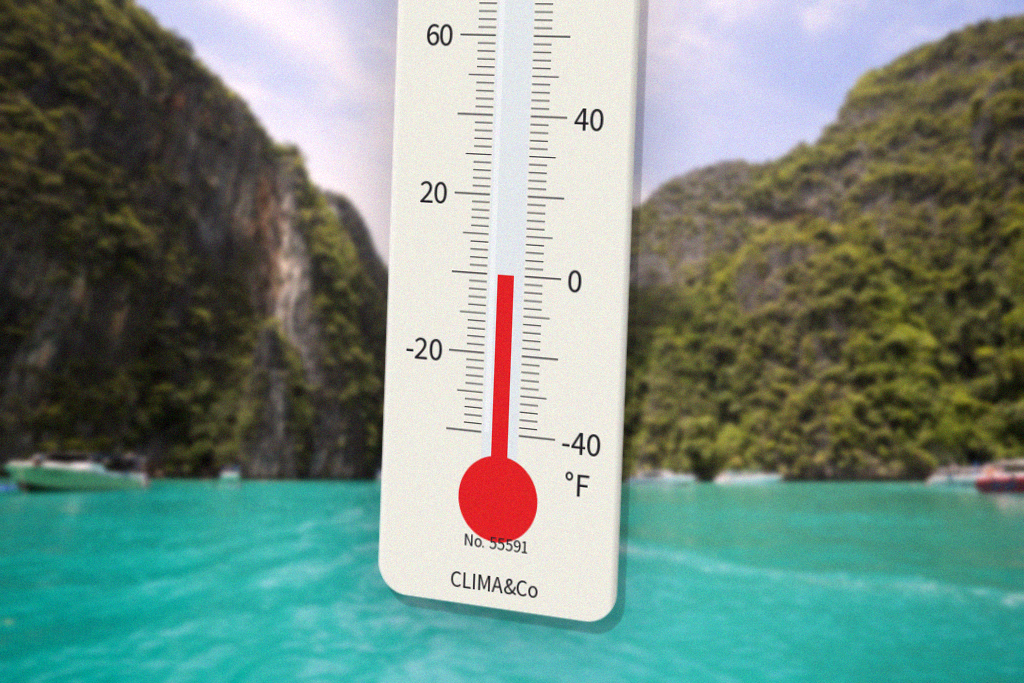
0 °F
